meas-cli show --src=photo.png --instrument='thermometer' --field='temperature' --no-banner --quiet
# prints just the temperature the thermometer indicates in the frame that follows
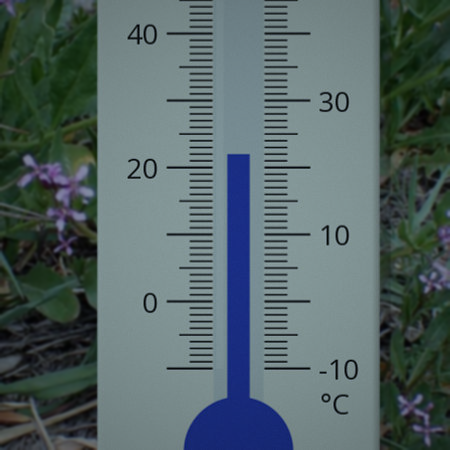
22 °C
